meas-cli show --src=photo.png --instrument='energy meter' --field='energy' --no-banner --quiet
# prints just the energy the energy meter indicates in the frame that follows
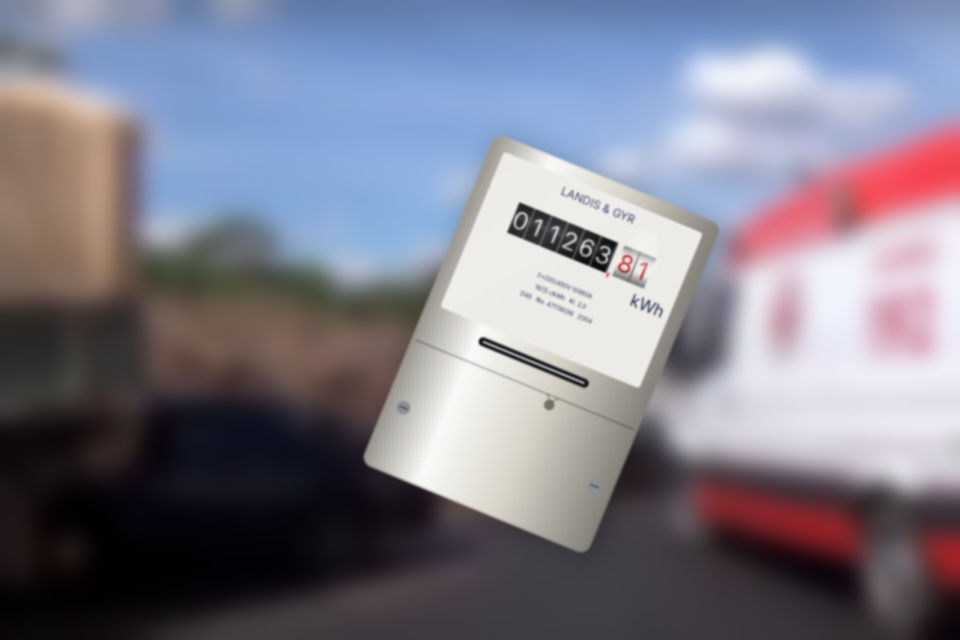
11263.81 kWh
